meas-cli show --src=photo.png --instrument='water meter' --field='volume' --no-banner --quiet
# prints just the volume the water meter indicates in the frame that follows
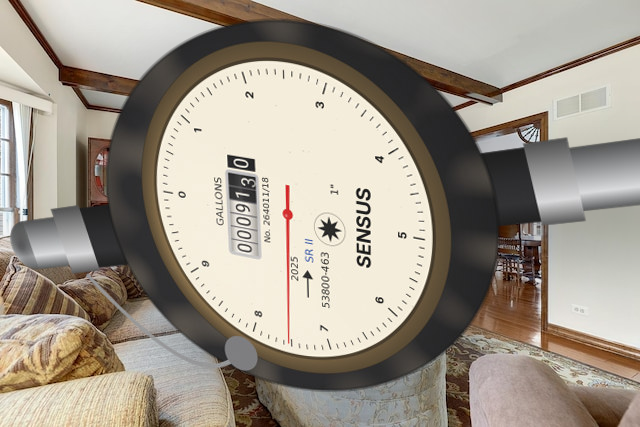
9127.5 gal
